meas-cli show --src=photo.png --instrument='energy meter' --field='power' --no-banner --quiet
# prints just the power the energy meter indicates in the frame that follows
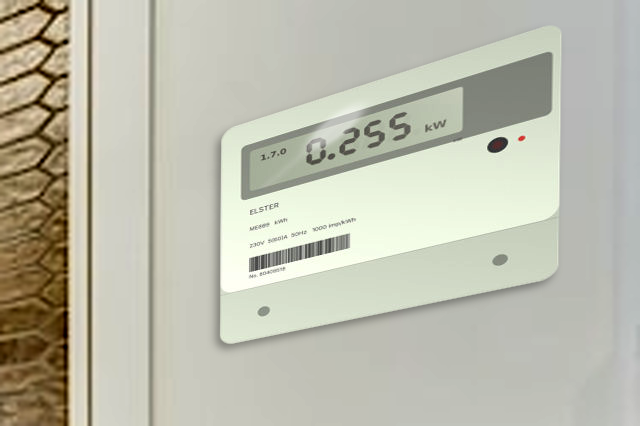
0.255 kW
